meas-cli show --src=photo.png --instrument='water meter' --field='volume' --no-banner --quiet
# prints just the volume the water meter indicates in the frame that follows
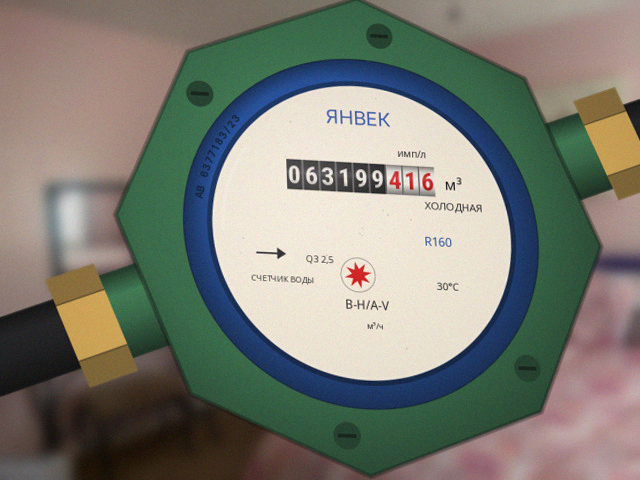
63199.416 m³
